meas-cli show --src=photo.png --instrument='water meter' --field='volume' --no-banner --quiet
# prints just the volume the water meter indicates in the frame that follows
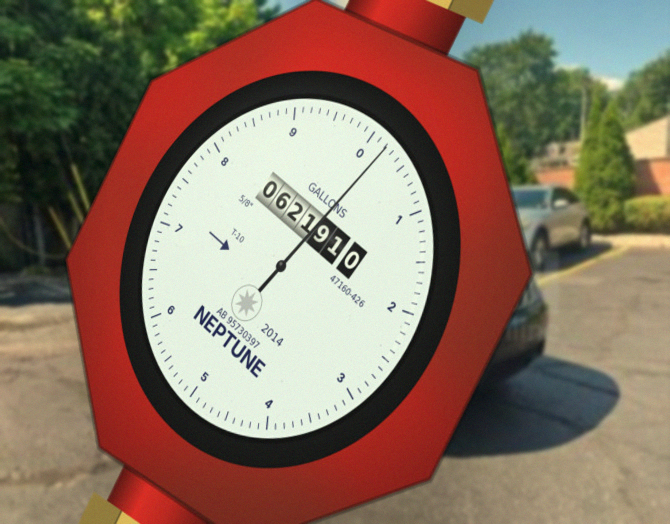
621910.2 gal
